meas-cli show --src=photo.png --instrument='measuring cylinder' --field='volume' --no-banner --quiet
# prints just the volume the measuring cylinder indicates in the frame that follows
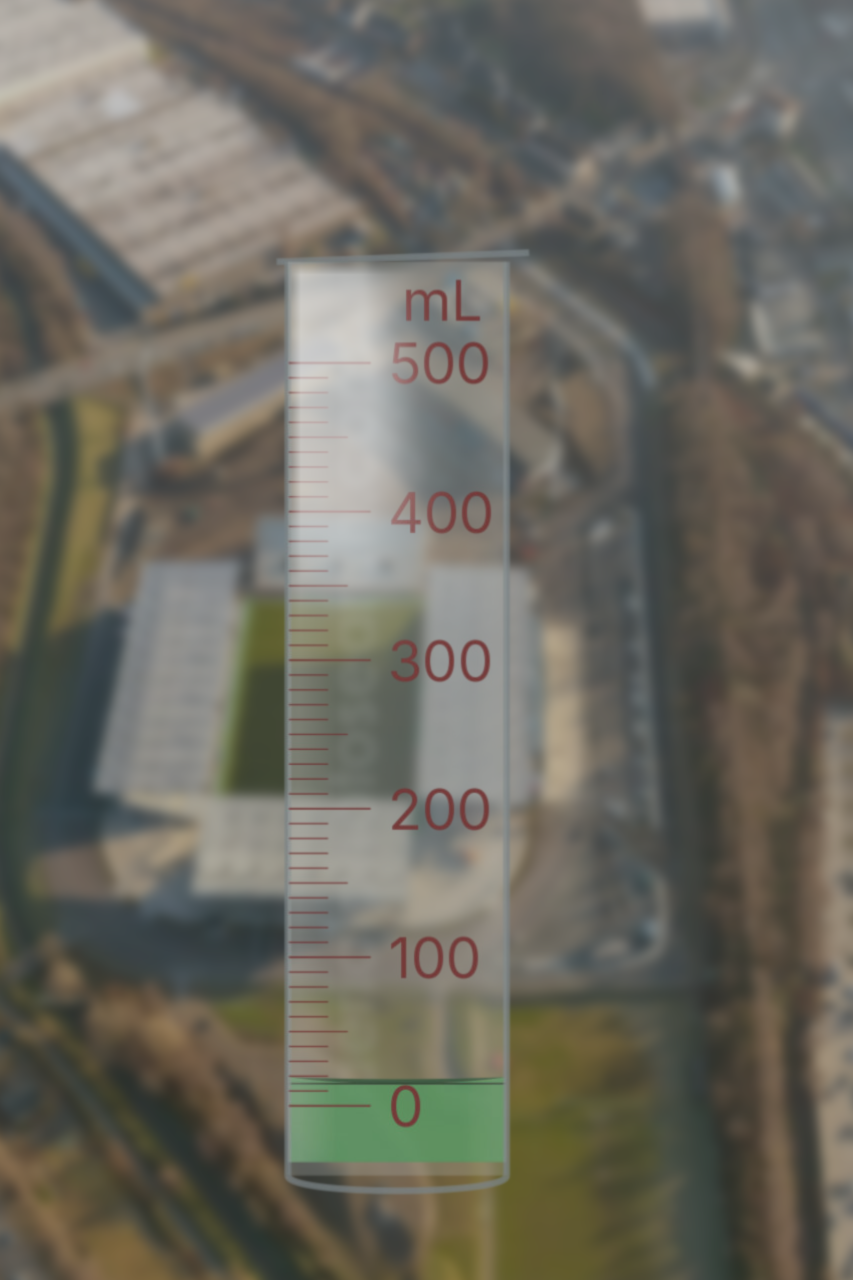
15 mL
